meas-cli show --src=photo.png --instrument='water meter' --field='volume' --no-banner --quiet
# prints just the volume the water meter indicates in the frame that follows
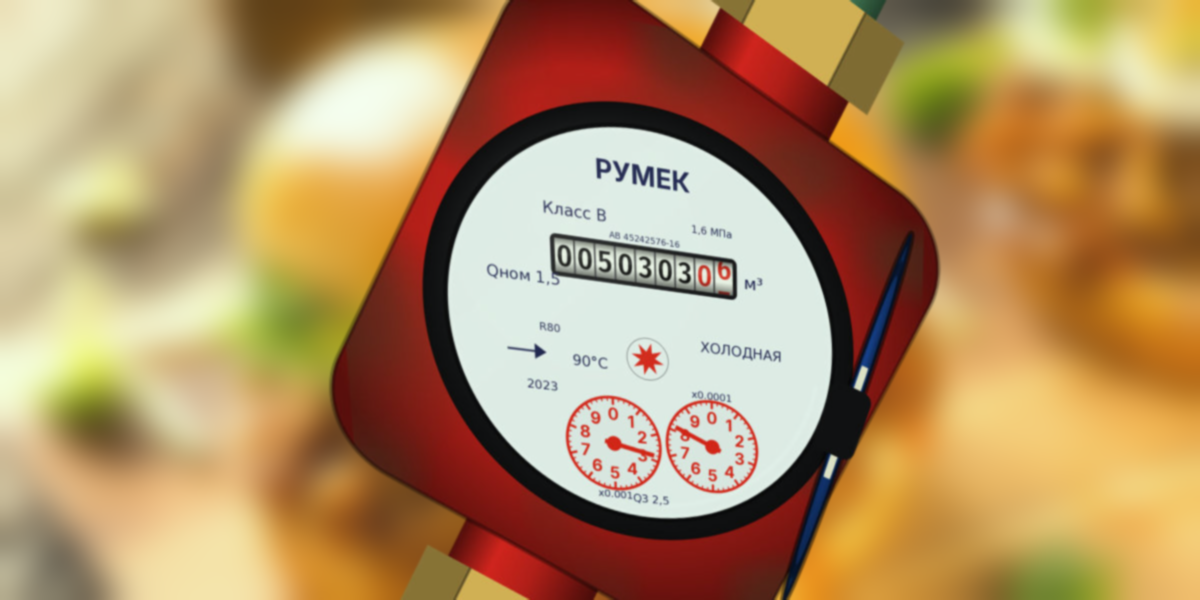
50303.0628 m³
